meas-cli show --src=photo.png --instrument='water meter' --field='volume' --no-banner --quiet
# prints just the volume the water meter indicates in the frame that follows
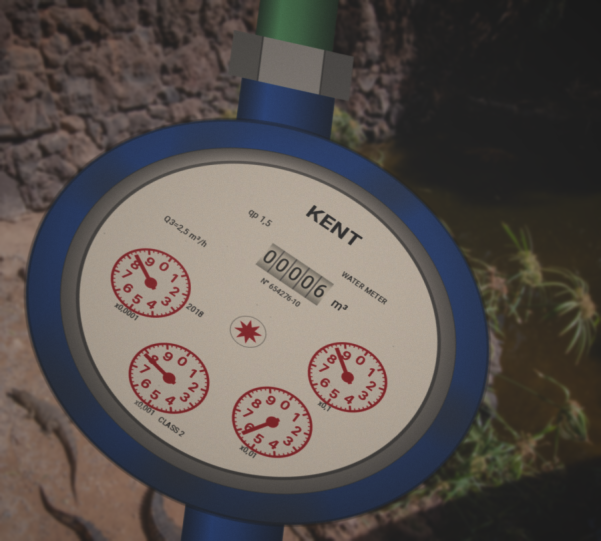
6.8578 m³
